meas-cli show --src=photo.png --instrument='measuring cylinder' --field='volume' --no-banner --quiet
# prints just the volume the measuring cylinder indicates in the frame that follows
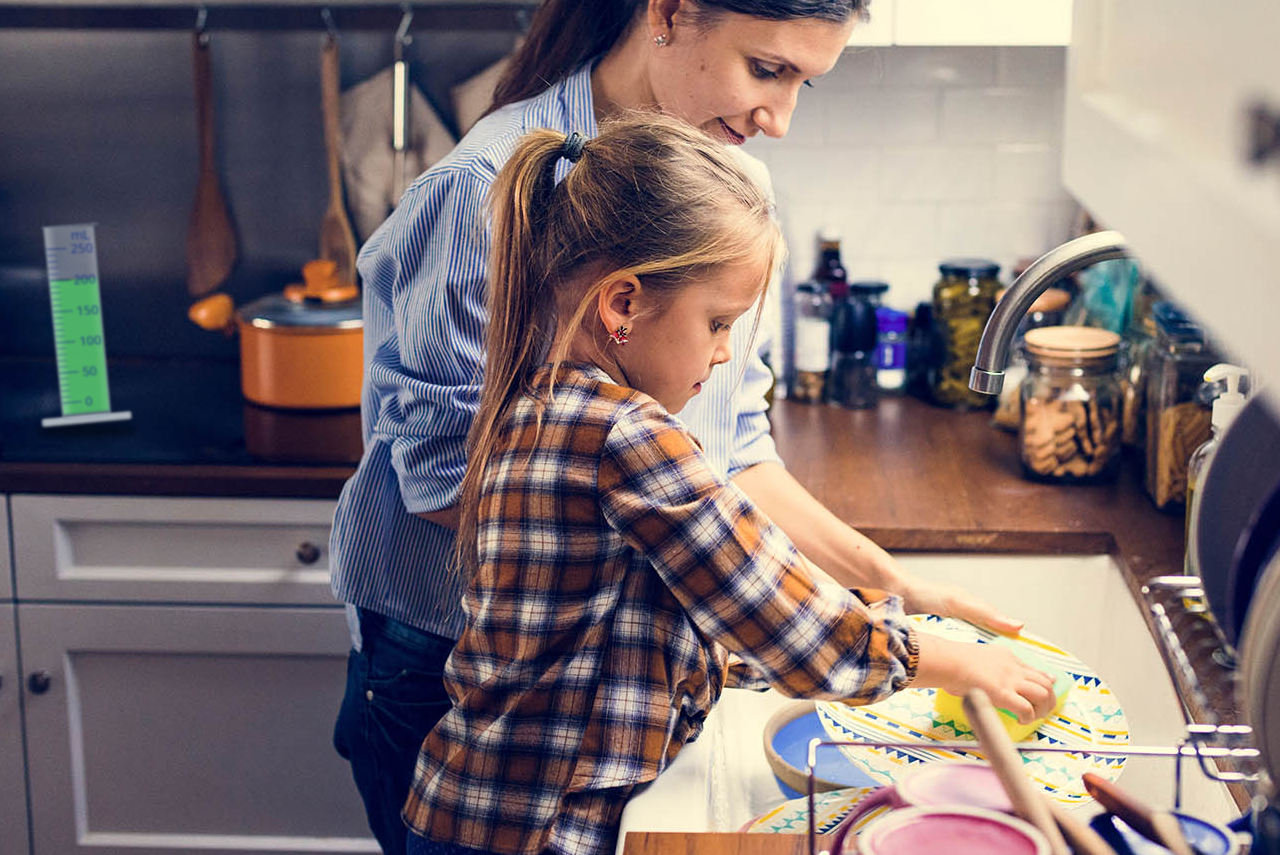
200 mL
